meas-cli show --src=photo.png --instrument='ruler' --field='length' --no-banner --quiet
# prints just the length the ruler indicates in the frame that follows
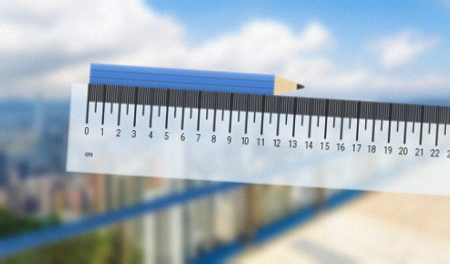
13.5 cm
